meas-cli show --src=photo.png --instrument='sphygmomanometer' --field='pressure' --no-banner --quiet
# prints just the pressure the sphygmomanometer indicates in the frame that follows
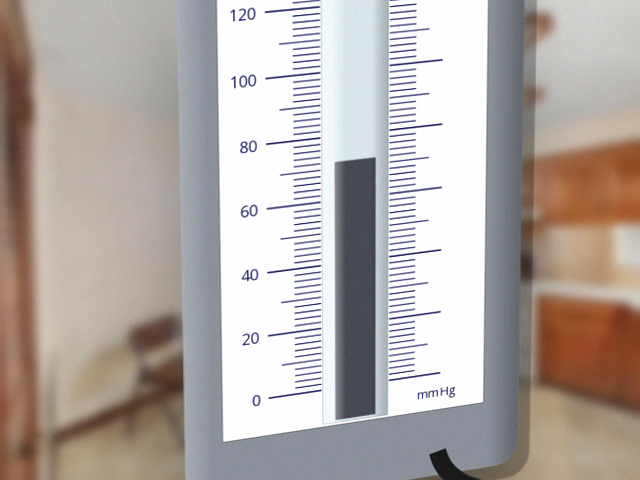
72 mmHg
